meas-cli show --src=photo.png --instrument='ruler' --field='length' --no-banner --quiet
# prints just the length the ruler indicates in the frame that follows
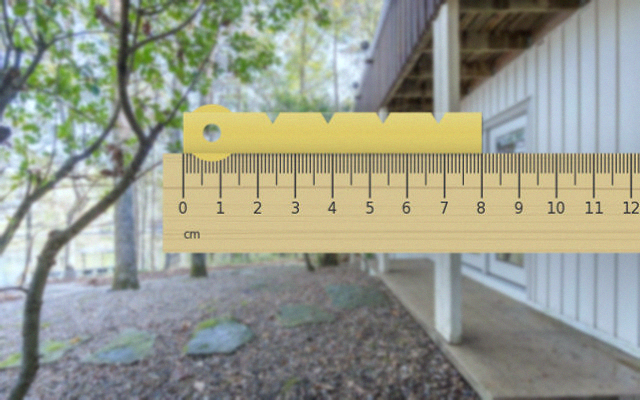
8 cm
